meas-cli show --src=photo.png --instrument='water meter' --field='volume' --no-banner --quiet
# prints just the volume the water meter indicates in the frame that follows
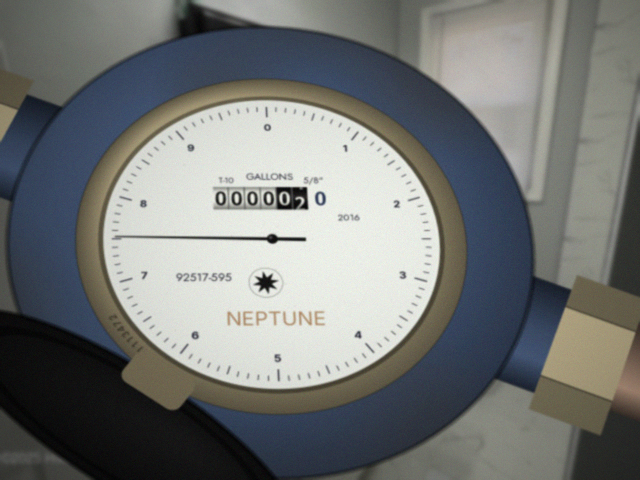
17.5 gal
